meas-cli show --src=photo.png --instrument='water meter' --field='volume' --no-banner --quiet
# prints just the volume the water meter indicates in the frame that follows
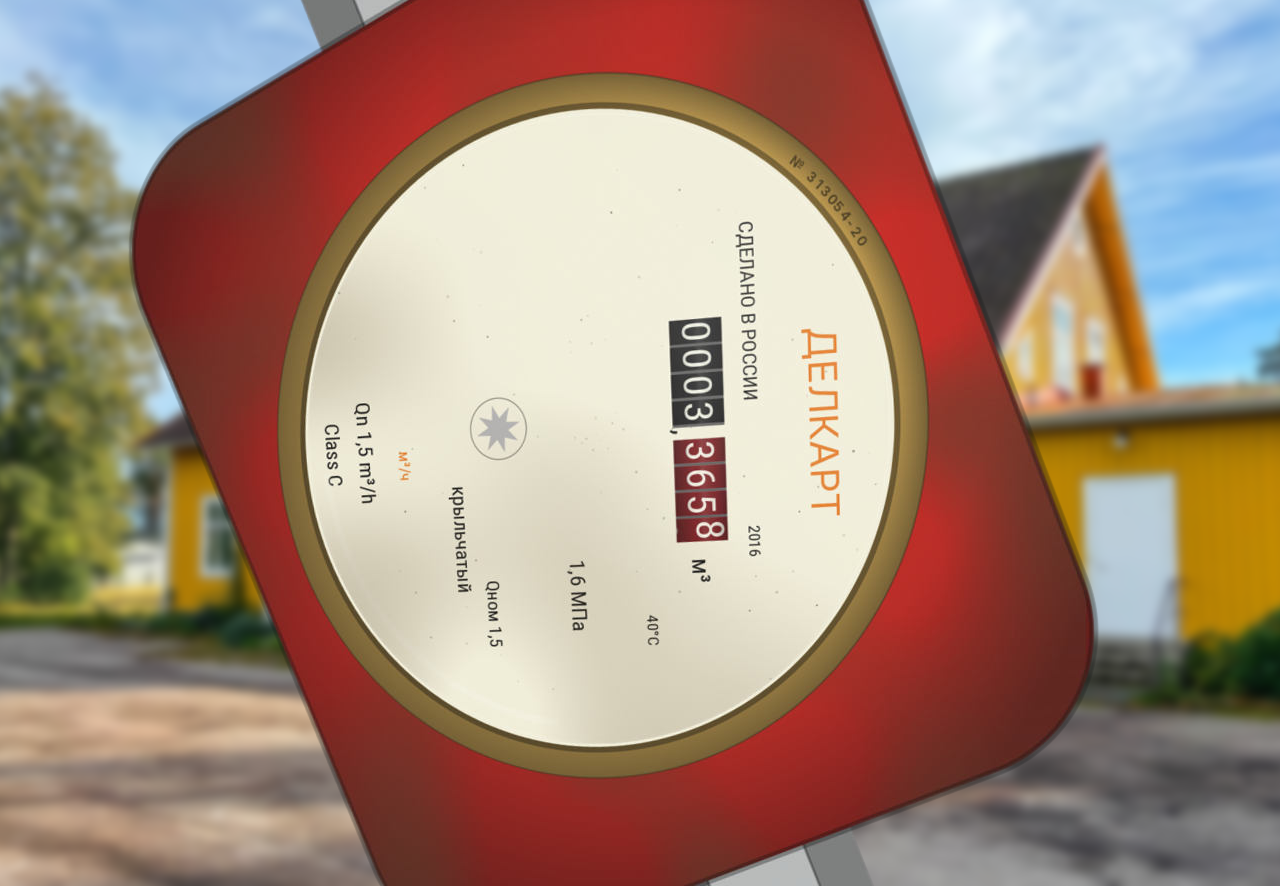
3.3658 m³
